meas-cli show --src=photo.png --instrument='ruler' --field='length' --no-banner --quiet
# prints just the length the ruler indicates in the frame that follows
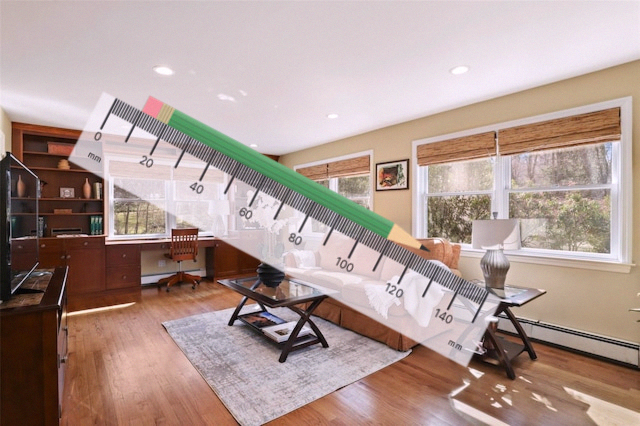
115 mm
